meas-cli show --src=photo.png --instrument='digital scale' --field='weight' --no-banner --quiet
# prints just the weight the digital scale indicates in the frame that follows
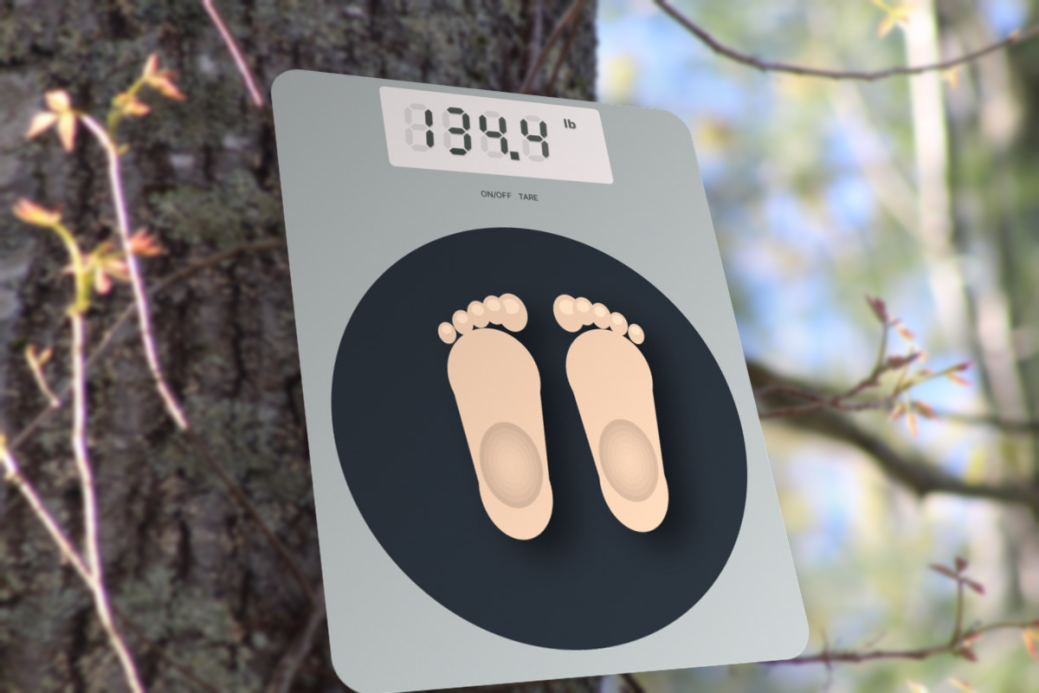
134.4 lb
